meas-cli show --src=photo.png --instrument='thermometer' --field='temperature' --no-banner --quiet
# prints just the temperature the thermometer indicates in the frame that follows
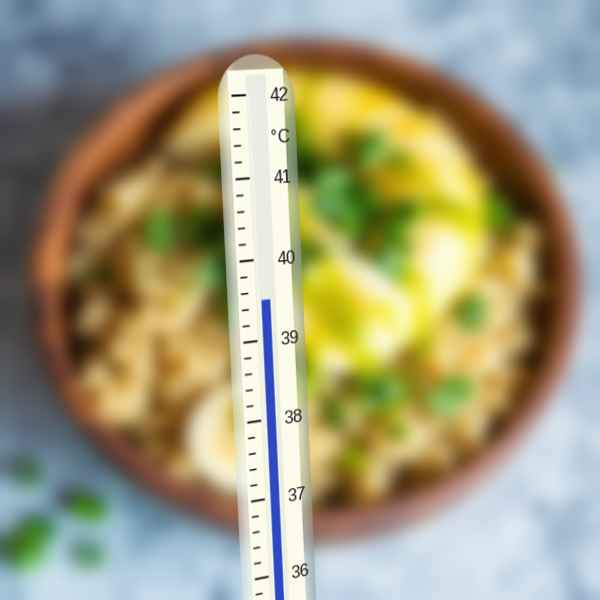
39.5 °C
